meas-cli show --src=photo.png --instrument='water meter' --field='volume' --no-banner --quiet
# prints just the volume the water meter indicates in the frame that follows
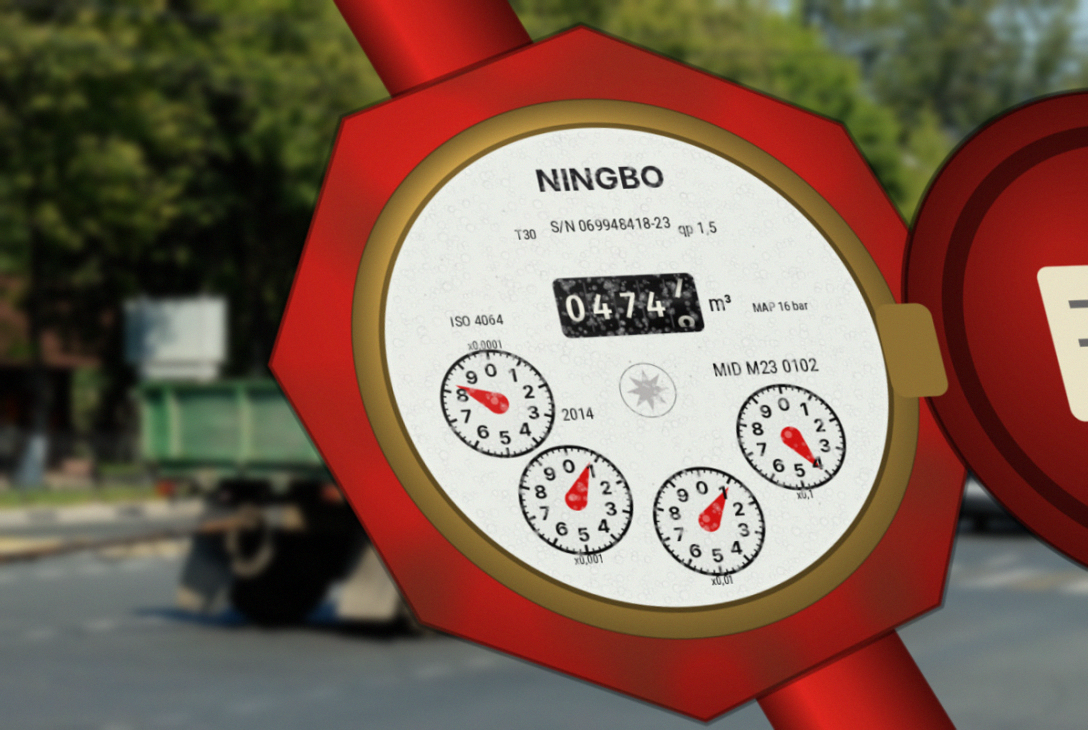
4747.4108 m³
